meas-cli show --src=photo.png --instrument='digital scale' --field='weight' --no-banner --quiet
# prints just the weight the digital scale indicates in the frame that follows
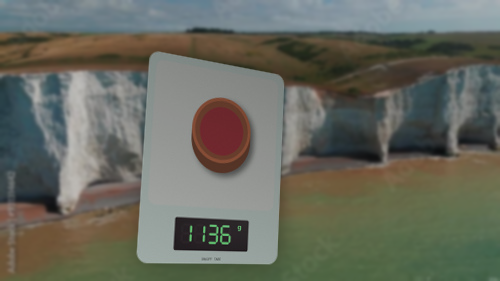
1136 g
